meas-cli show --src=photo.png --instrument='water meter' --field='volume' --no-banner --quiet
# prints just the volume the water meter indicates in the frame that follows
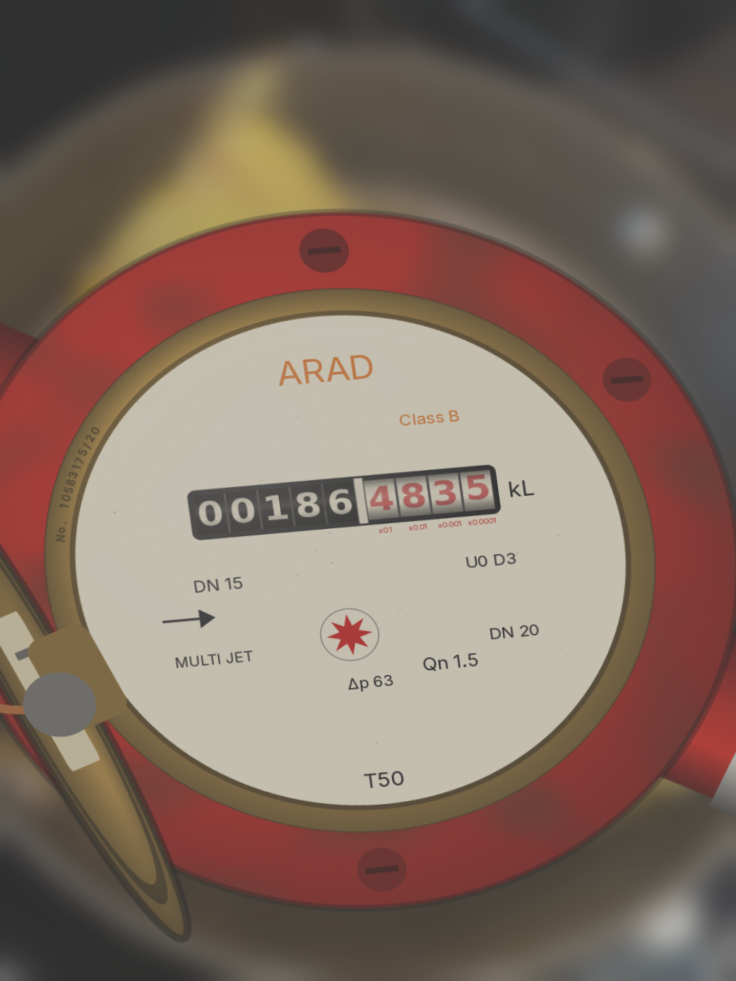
186.4835 kL
